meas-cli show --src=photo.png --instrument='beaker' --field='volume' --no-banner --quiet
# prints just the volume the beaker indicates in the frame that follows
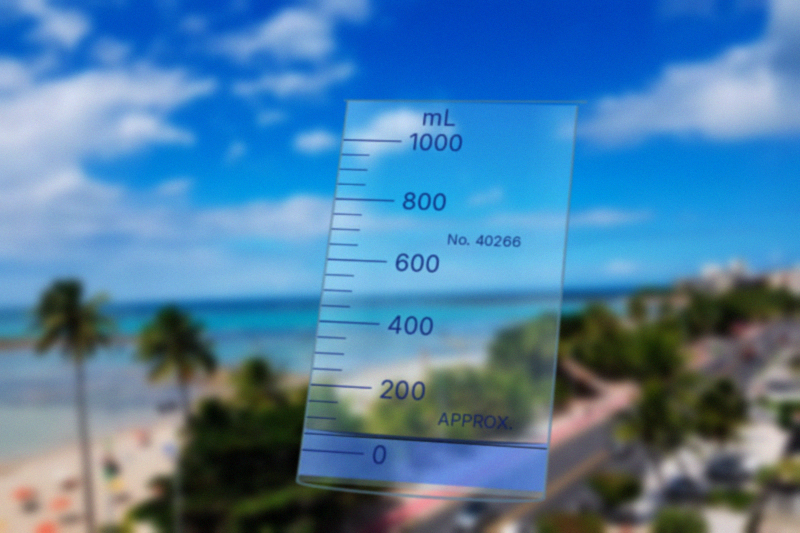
50 mL
